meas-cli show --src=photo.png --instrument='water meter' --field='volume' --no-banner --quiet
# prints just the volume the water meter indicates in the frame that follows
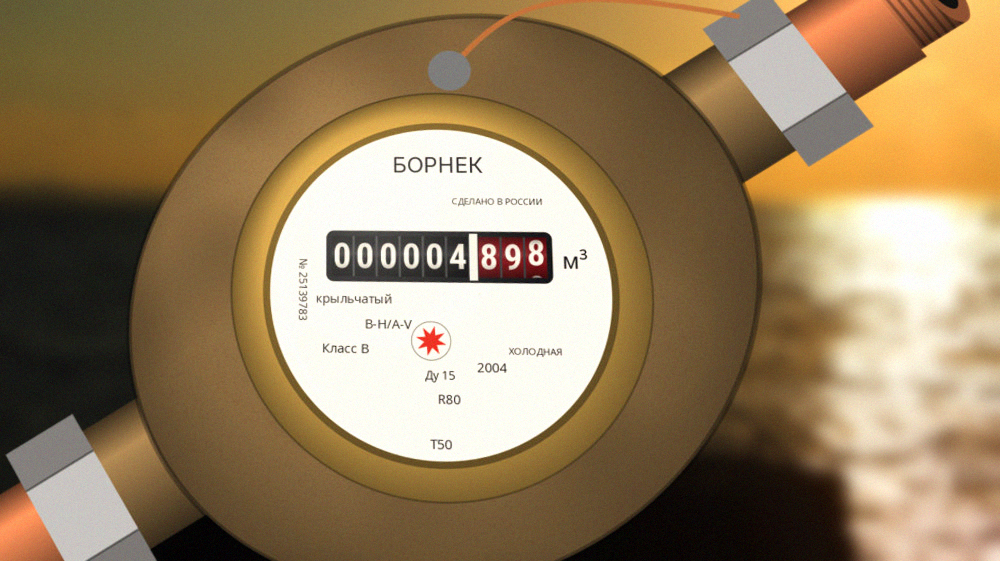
4.898 m³
